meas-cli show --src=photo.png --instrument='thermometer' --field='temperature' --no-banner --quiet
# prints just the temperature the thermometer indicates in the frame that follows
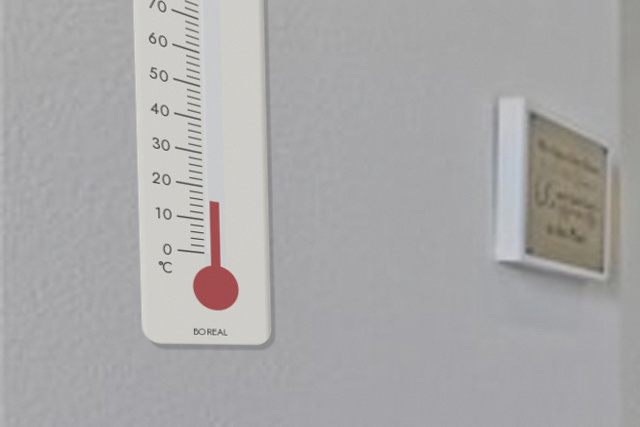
16 °C
